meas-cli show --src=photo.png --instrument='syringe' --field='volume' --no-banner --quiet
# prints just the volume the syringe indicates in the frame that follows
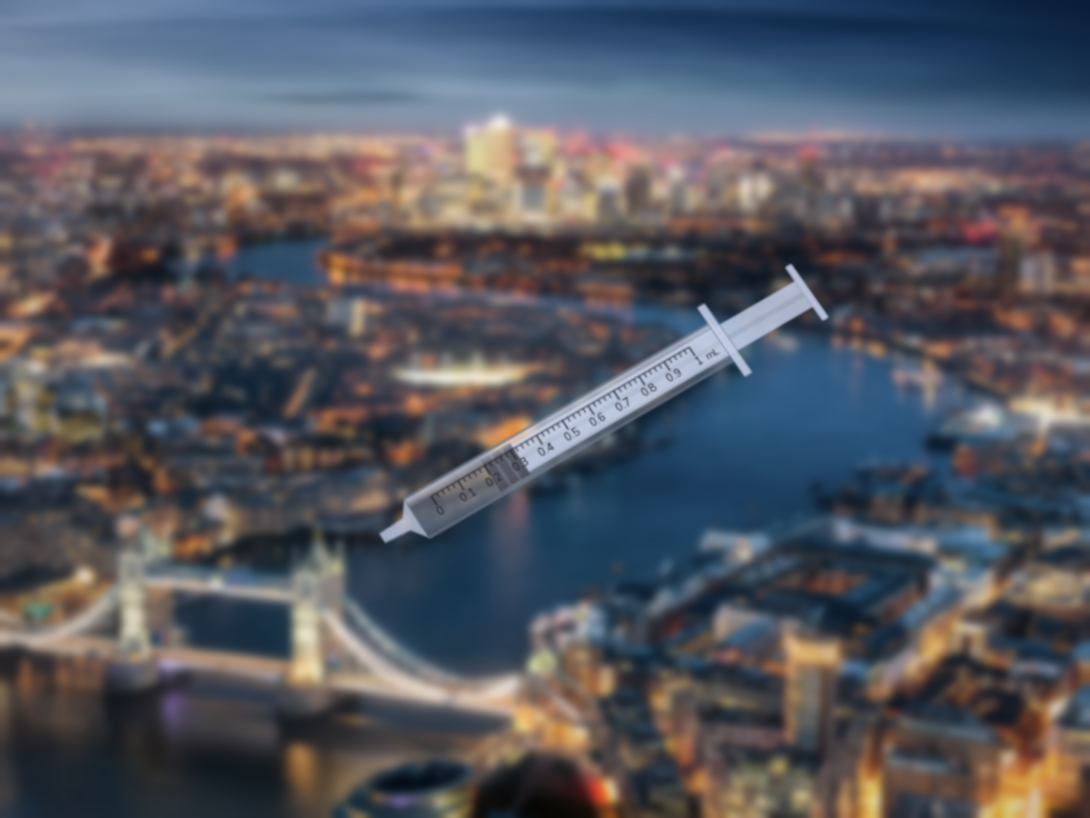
0.2 mL
